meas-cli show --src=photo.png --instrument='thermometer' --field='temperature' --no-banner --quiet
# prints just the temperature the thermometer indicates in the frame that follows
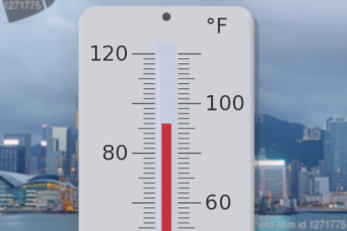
92 °F
